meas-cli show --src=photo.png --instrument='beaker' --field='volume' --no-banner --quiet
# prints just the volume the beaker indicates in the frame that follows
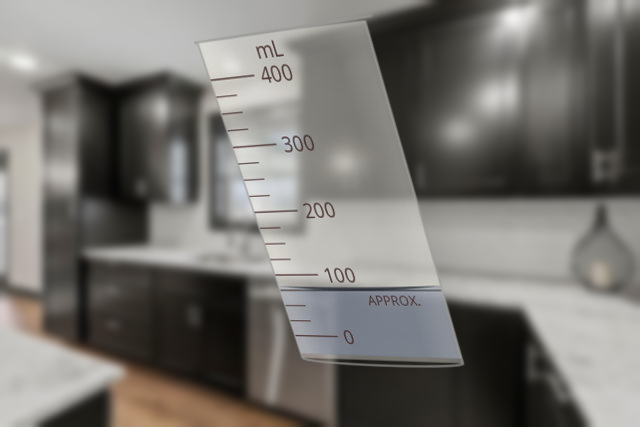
75 mL
